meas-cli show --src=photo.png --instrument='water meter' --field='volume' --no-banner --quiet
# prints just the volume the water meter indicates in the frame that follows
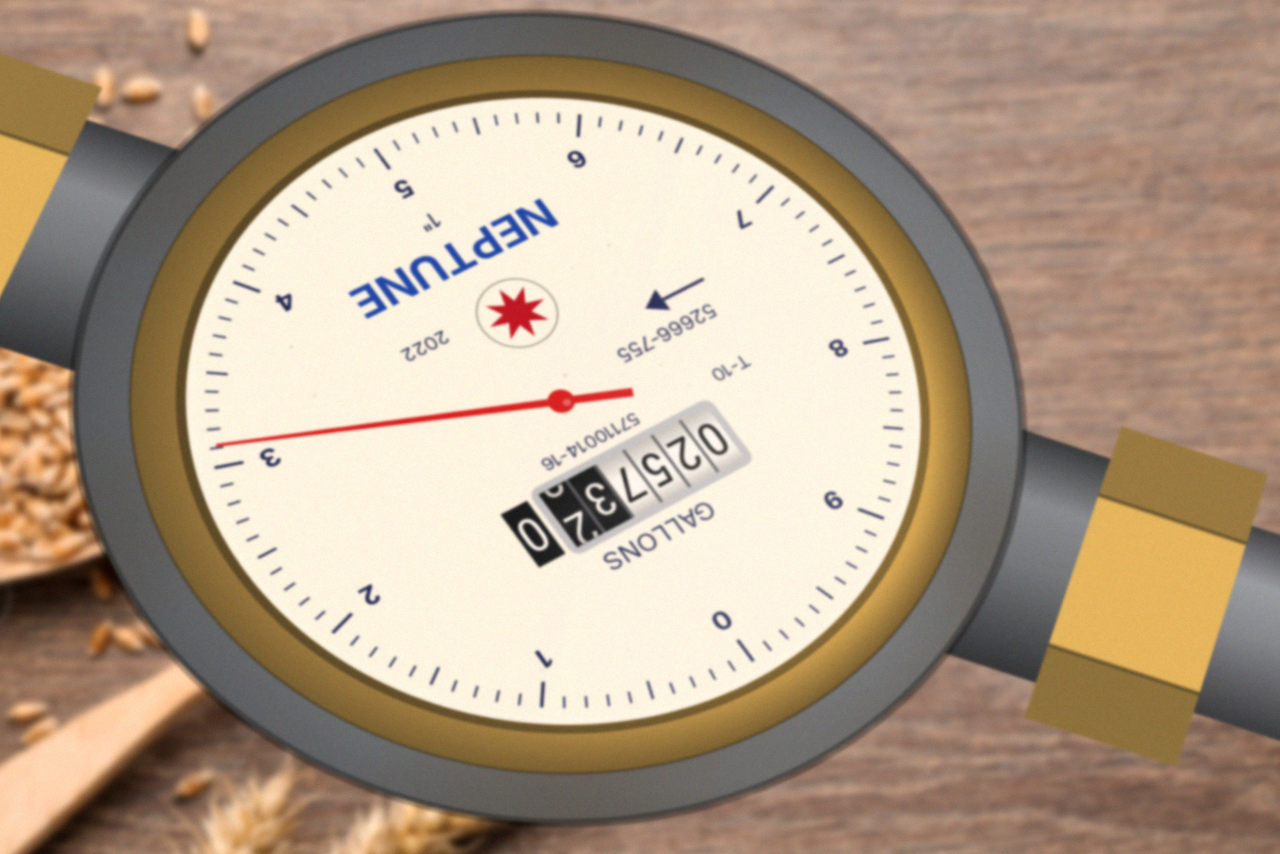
257323.1 gal
